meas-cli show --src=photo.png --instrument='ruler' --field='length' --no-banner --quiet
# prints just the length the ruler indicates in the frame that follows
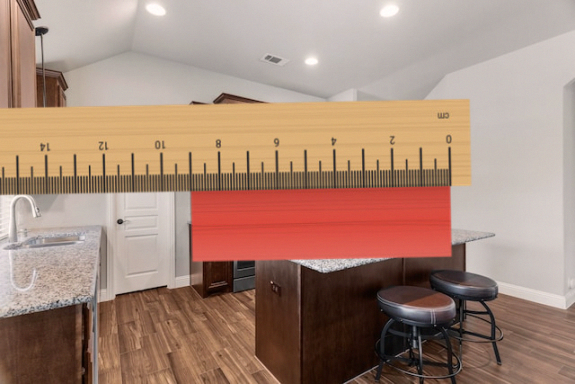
9 cm
